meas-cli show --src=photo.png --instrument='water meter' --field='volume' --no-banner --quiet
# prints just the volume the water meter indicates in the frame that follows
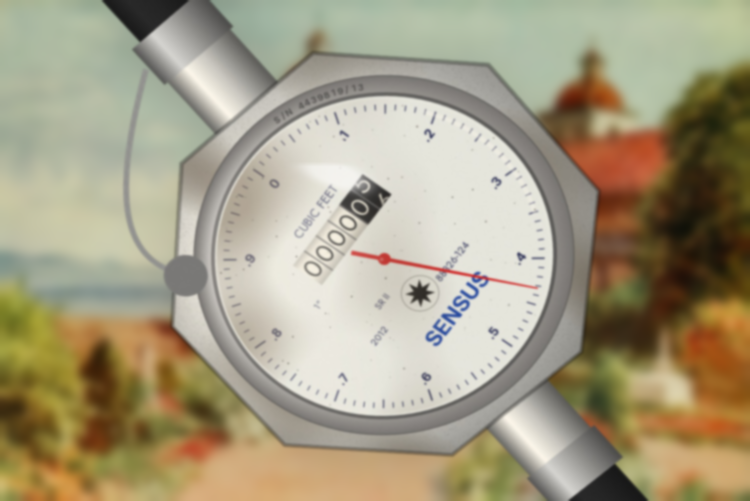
5.43 ft³
